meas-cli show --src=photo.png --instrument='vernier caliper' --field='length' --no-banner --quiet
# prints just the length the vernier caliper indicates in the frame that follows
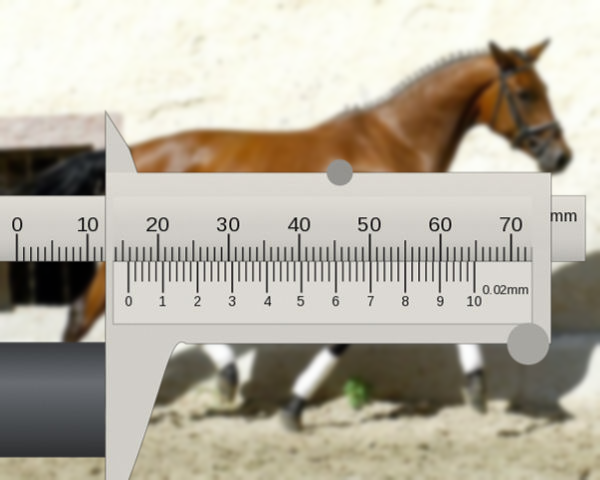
15.8 mm
